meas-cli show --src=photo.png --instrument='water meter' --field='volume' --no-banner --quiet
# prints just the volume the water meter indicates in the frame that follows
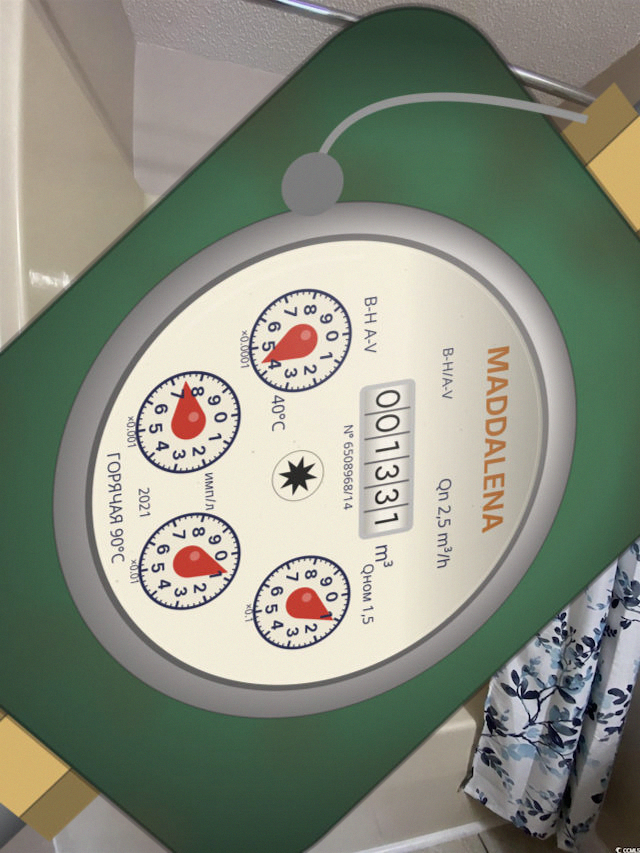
1331.1074 m³
